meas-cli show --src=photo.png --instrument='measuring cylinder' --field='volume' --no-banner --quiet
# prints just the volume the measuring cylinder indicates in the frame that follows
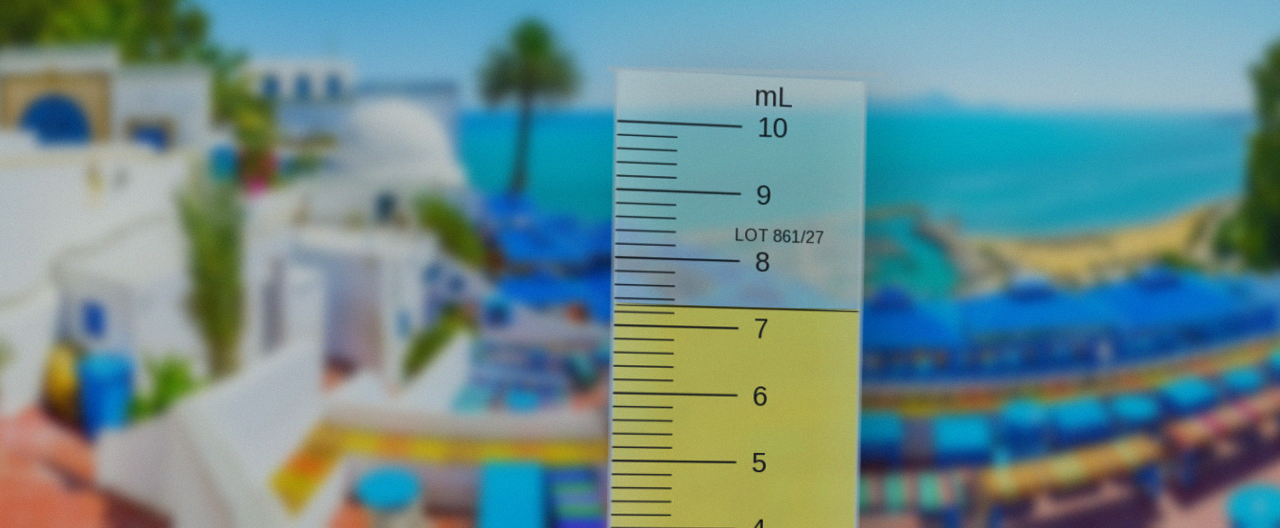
7.3 mL
